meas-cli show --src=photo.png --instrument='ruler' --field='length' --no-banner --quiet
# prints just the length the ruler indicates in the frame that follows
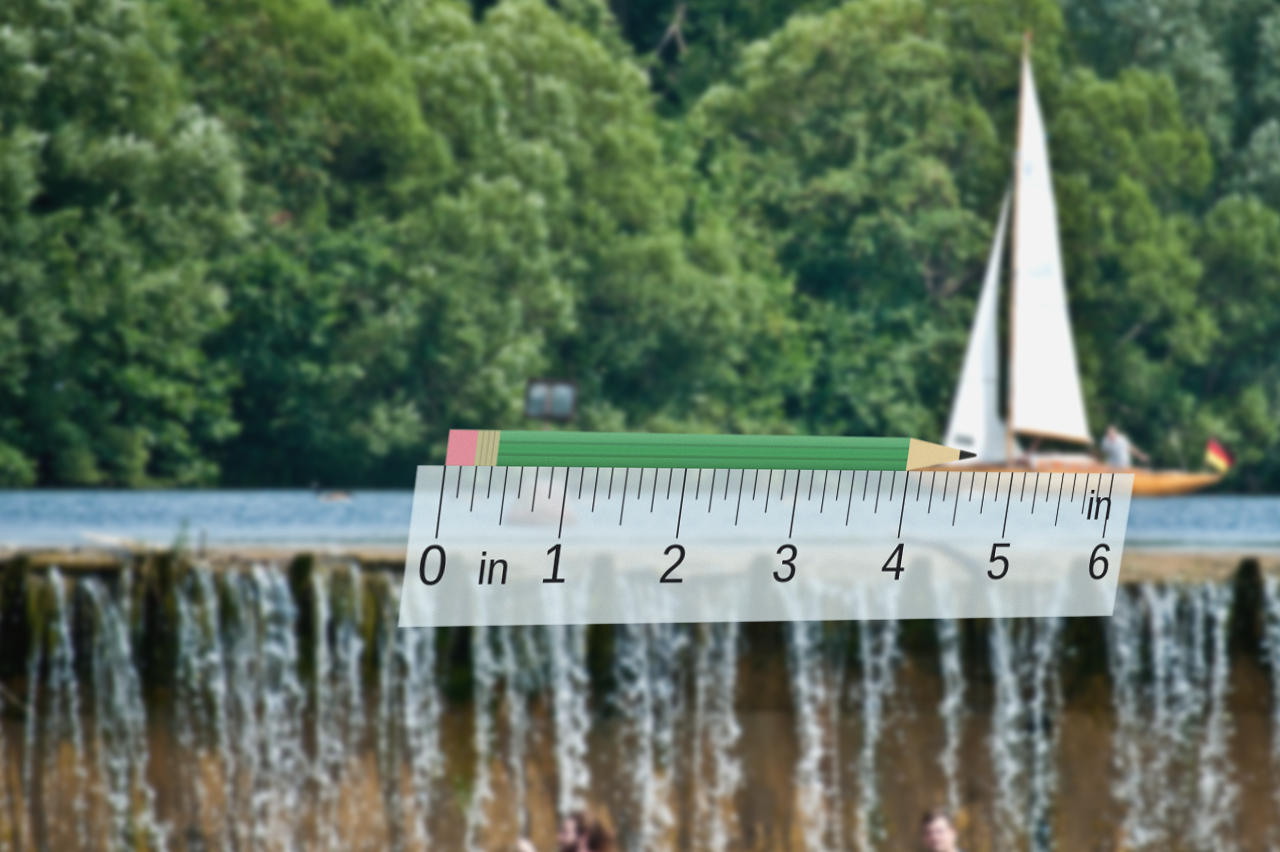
4.625 in
